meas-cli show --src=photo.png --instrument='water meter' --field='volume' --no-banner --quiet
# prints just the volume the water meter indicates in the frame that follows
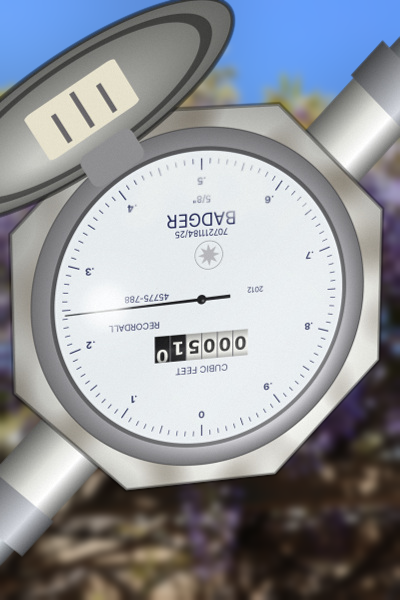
510.24 ft³
